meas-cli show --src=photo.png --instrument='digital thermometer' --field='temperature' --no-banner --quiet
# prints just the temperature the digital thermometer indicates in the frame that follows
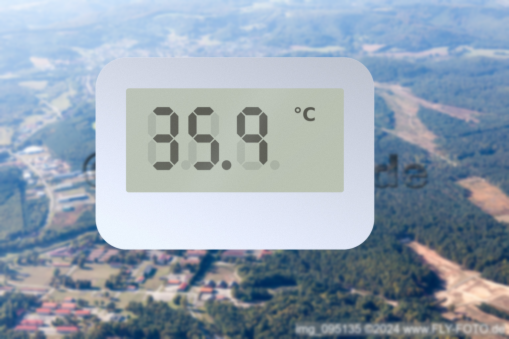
35.9 °C
